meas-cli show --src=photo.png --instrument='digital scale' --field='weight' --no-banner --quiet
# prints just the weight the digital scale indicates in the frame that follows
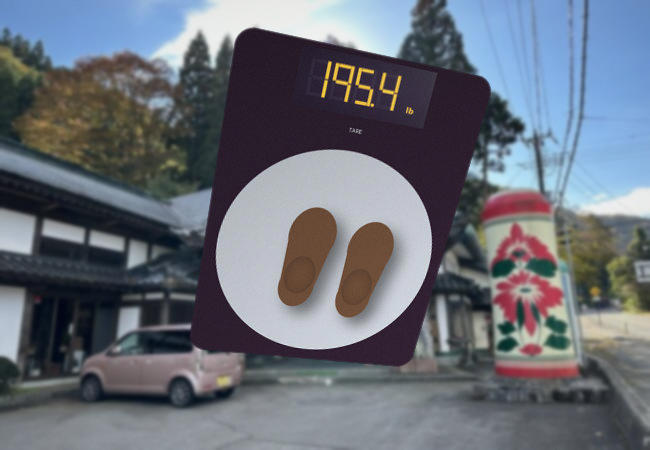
195.4 lb
